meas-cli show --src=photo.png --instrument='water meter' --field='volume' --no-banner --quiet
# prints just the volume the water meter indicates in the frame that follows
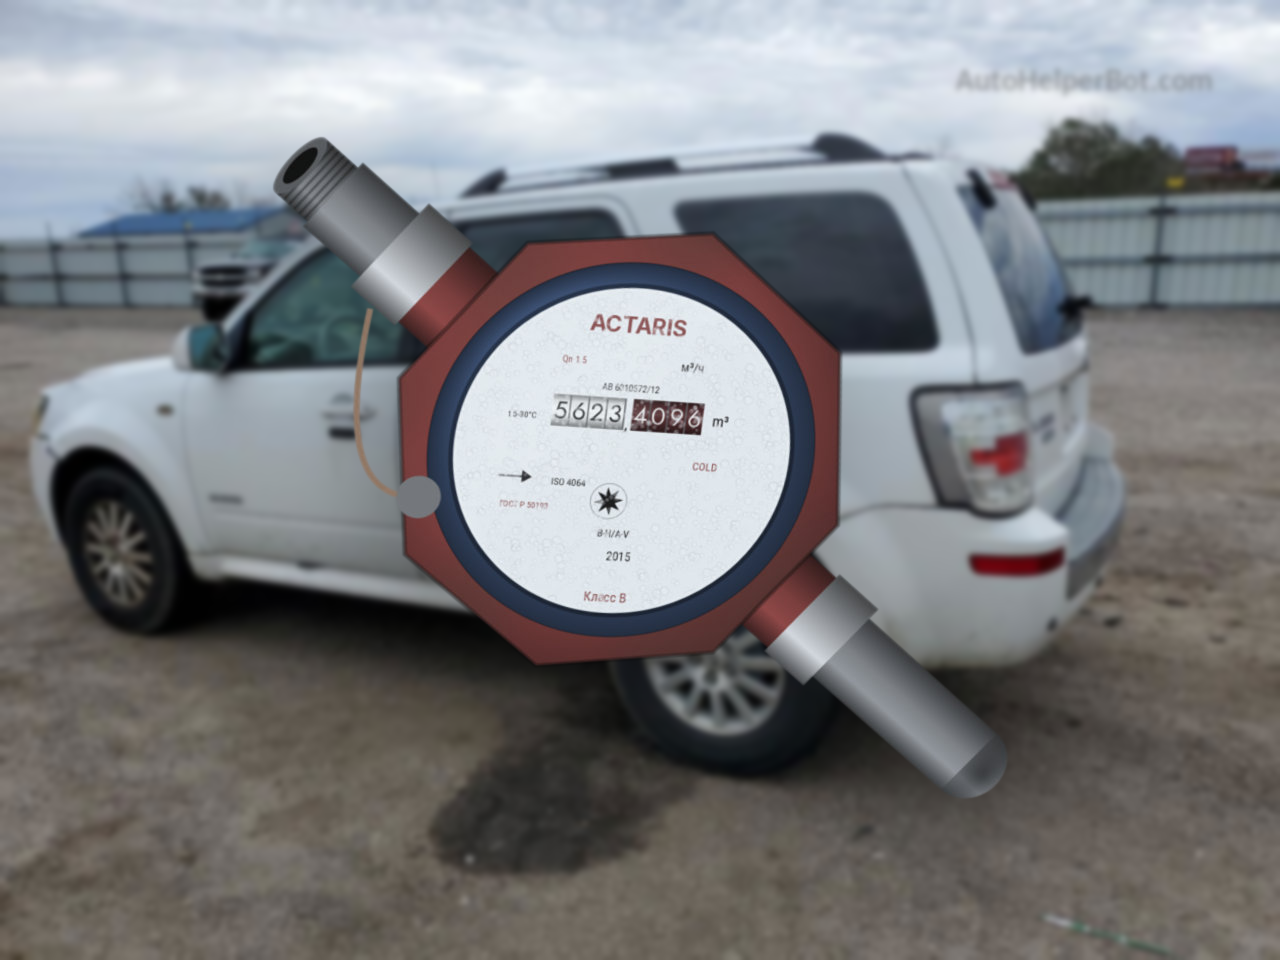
5623.4096 m³
